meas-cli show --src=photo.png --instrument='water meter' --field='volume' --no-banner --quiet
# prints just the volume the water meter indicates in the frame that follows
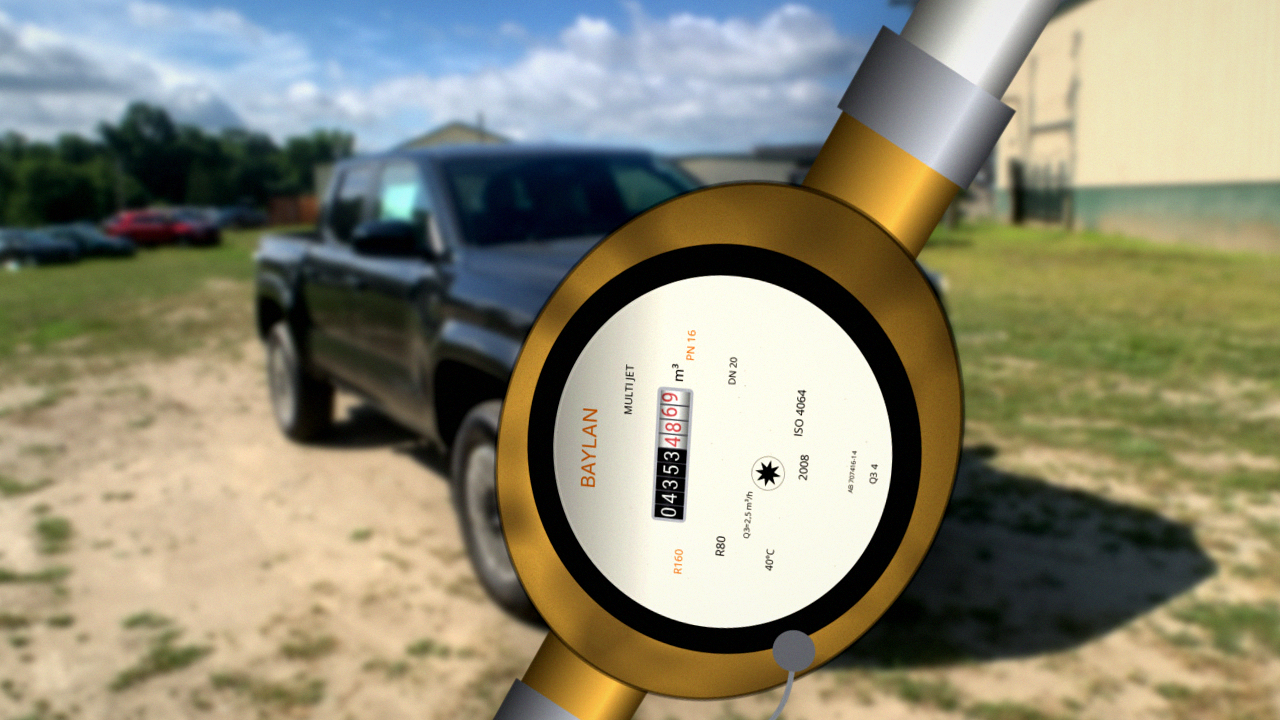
4353.4869 m³
